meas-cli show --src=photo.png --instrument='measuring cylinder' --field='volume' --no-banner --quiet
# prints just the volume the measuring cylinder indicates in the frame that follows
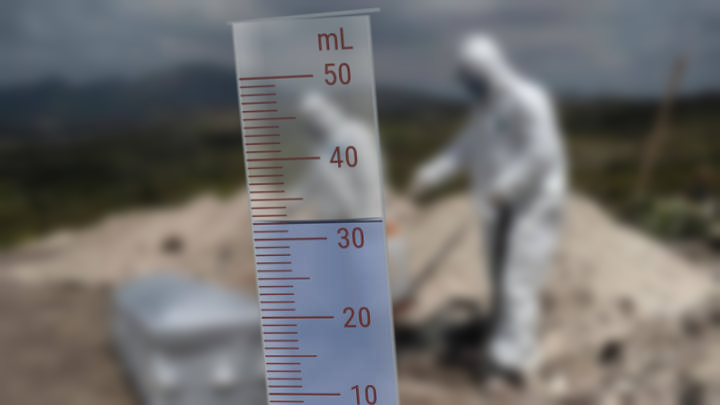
32 mL
